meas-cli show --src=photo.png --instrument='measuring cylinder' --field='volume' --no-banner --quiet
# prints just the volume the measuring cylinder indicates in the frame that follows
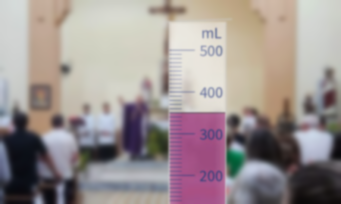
350 mL
